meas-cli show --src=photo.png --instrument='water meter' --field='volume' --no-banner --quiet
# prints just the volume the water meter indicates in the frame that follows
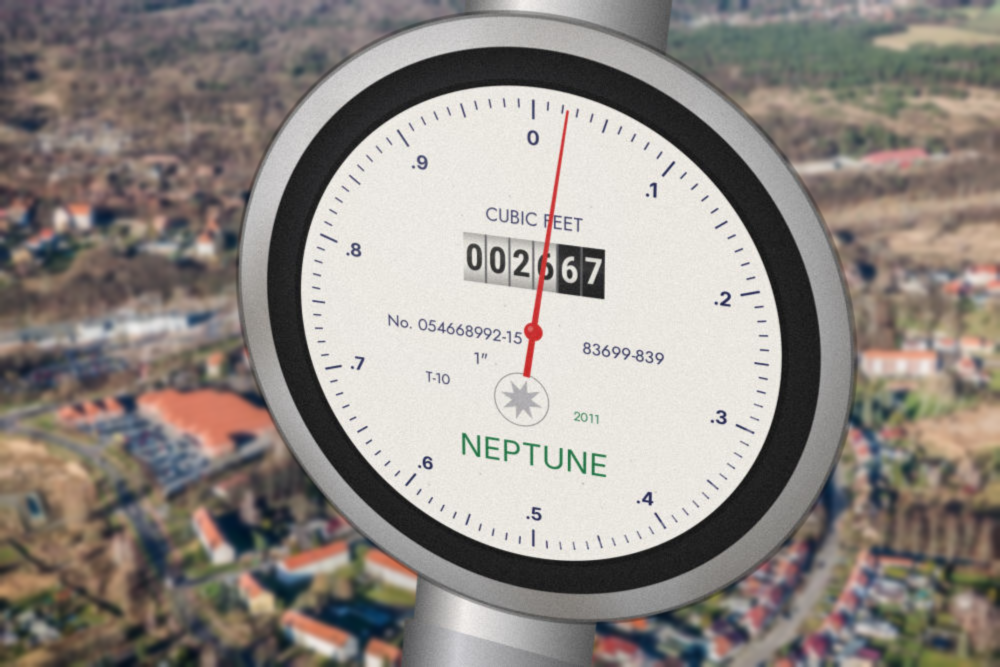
2667.02 ft³
